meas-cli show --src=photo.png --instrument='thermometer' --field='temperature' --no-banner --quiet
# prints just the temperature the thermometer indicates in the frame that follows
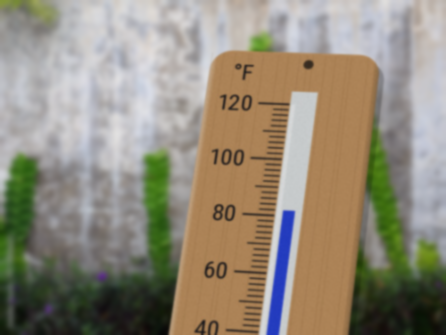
82 °F
